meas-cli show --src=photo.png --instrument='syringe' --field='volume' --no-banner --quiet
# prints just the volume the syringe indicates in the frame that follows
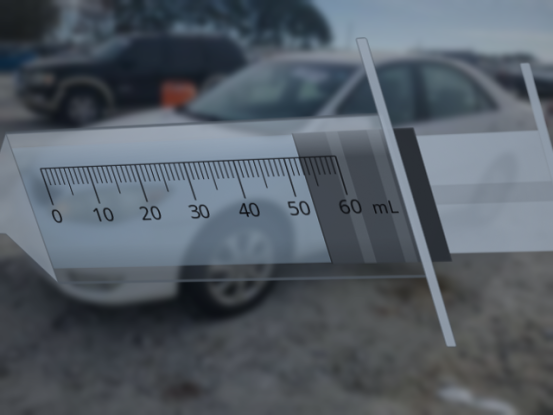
53 mL
